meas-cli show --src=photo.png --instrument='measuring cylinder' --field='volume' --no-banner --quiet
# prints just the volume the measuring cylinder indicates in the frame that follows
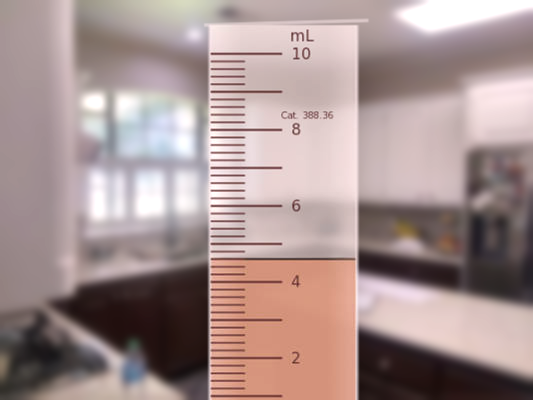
4.6 mL
